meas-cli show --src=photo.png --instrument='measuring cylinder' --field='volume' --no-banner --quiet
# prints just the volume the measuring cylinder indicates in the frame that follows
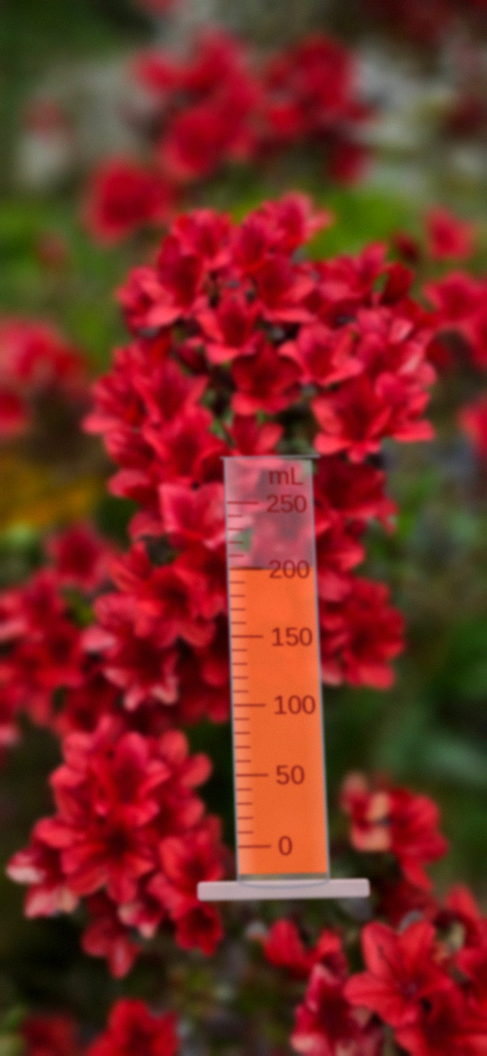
200 mL
